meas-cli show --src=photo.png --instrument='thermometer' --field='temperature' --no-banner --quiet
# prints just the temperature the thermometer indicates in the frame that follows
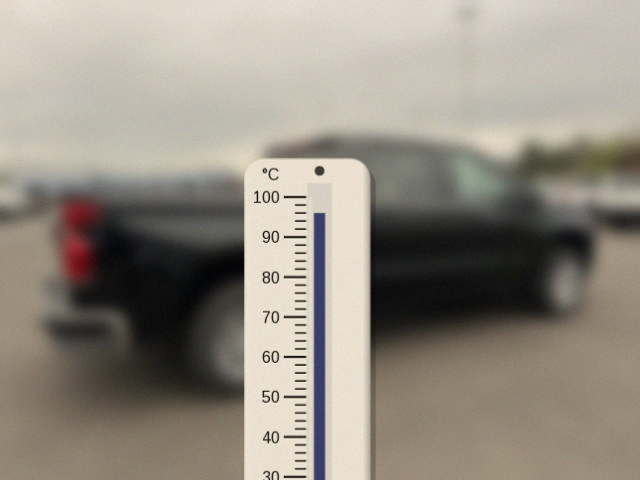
96 °C
